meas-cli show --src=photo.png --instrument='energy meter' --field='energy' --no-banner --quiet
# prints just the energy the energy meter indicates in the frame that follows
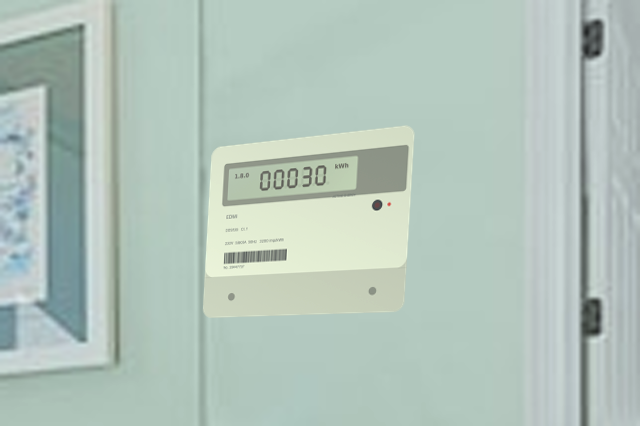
30 kWh
